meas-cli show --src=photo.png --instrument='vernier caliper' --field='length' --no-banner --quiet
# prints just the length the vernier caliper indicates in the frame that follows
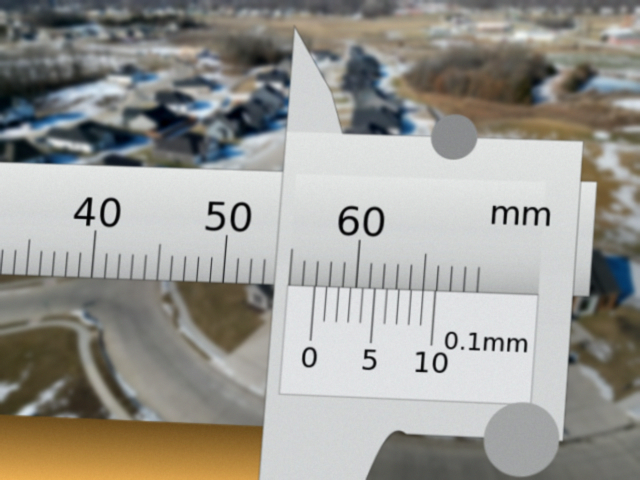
56.9 mm
